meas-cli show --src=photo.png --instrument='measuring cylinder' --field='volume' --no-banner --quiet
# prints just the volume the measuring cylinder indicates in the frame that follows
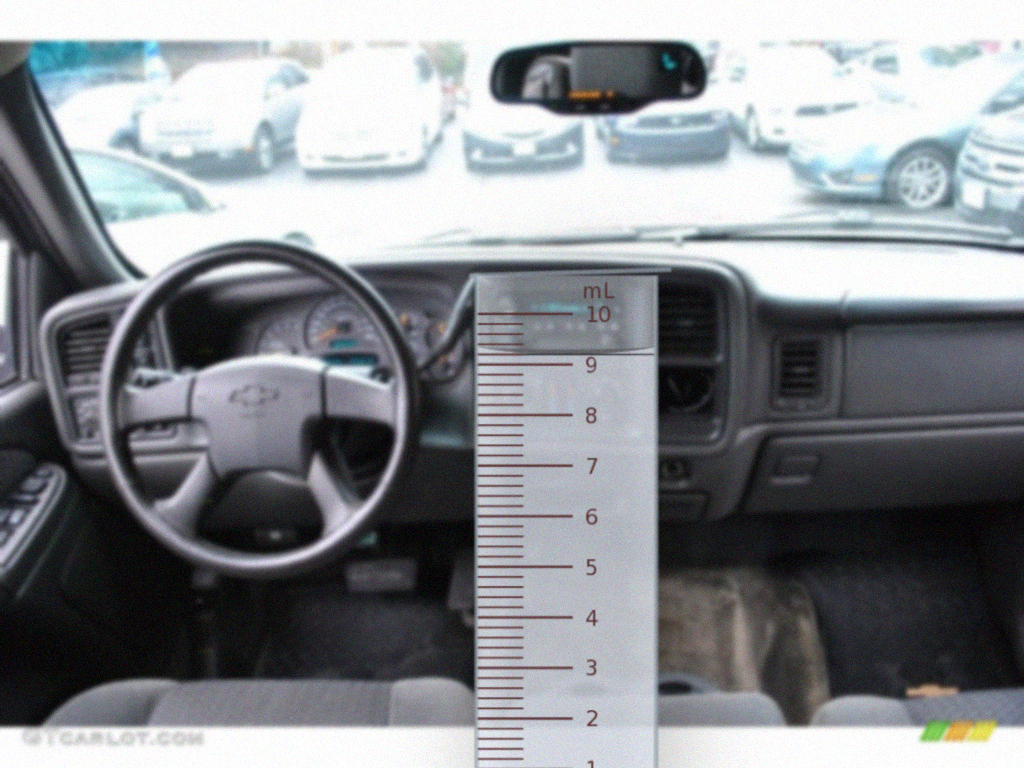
9.2 mL
